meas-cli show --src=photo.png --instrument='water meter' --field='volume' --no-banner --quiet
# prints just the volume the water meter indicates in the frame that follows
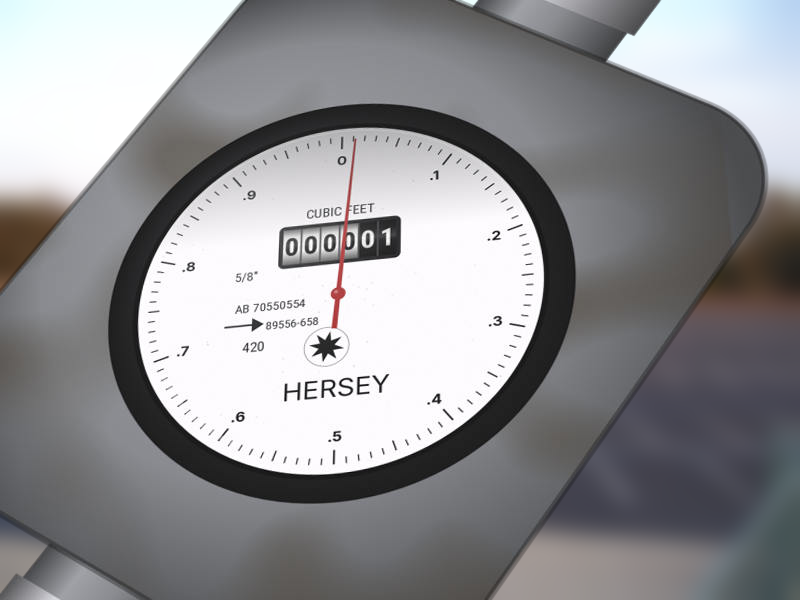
1.01 ft³
